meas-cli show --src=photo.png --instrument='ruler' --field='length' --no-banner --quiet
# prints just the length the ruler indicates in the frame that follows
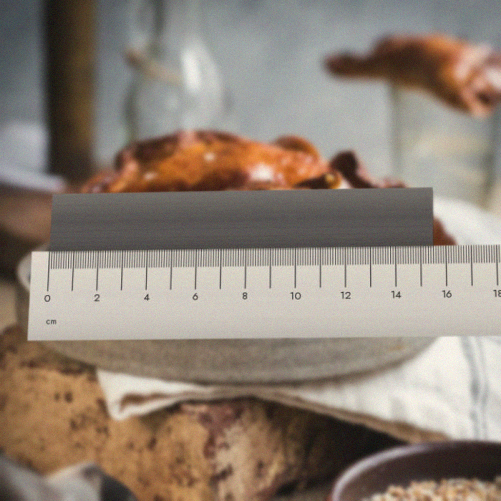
15.5 cm
